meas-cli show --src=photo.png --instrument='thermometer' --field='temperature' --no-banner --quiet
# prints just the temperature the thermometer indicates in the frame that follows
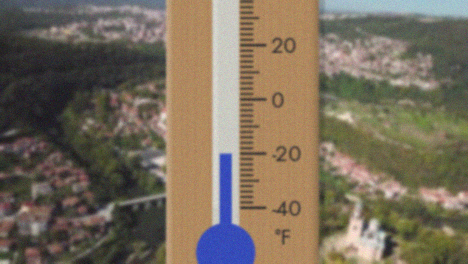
-20 °F
